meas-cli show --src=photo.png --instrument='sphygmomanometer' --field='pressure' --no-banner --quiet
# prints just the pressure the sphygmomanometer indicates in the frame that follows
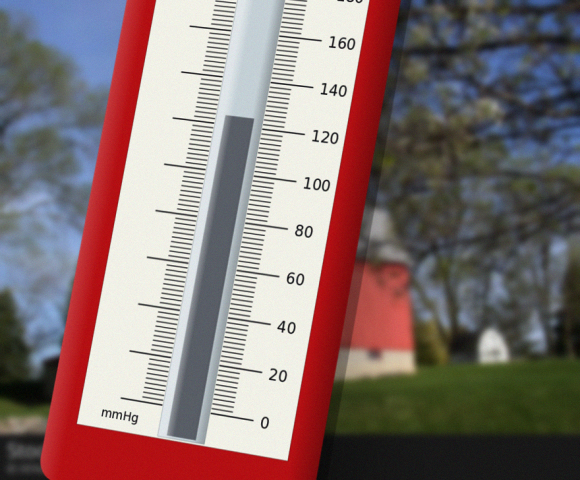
124 mmHg
